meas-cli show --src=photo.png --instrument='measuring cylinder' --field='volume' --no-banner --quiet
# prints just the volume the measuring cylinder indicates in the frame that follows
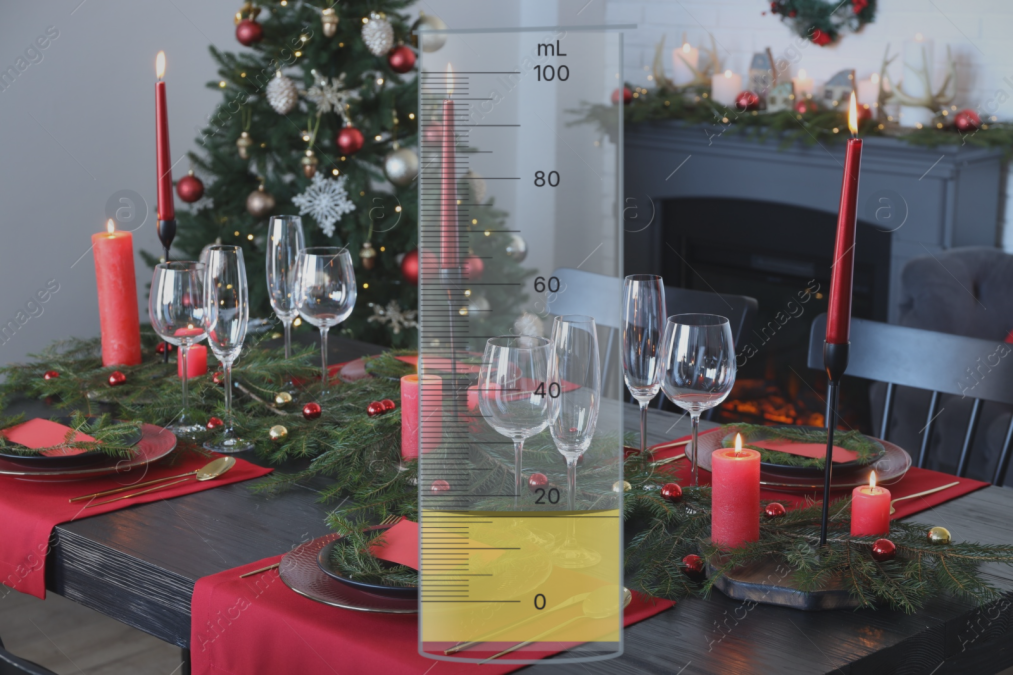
16 mL
